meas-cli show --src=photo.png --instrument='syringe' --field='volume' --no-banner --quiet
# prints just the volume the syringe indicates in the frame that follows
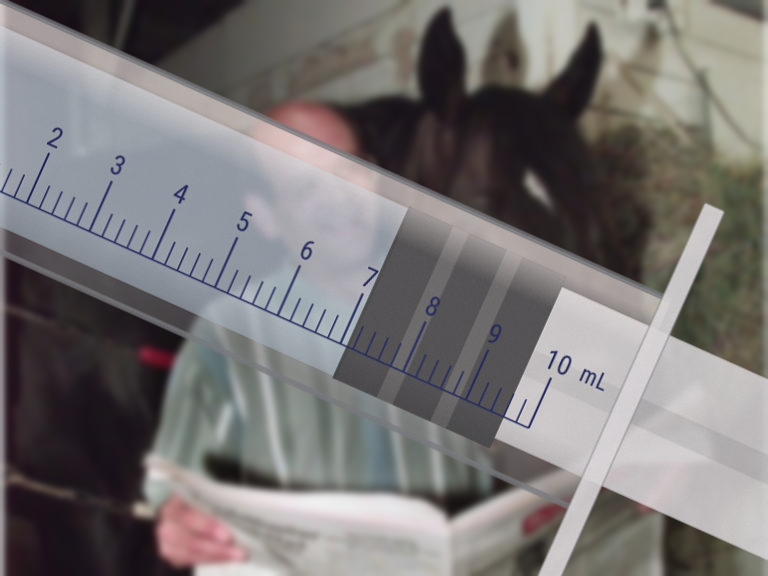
7.1 mL
